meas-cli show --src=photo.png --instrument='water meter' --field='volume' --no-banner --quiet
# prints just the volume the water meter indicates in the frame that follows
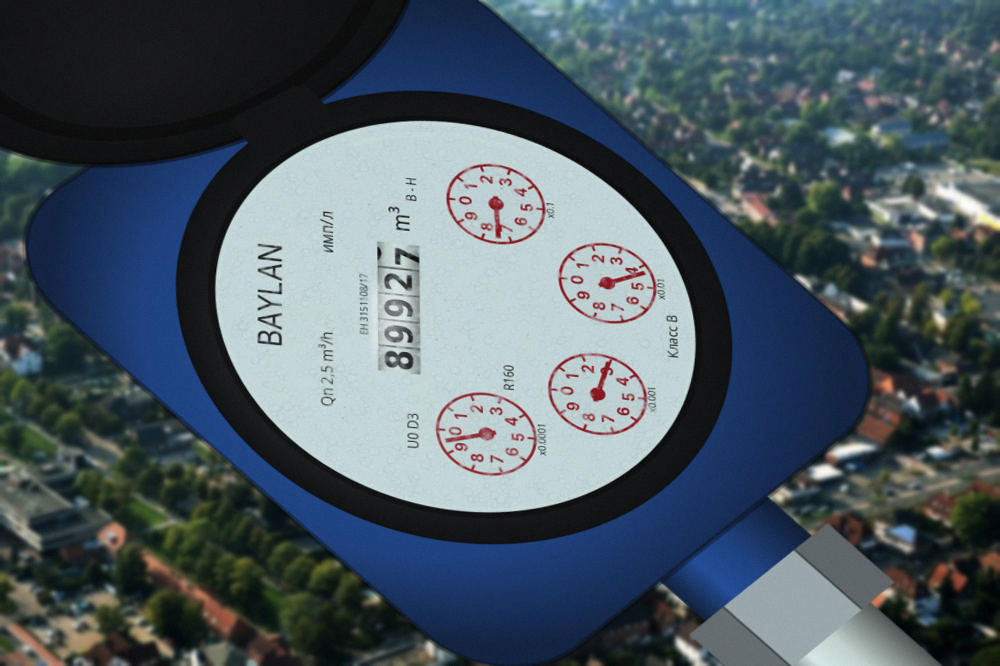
89926.7429 m³
